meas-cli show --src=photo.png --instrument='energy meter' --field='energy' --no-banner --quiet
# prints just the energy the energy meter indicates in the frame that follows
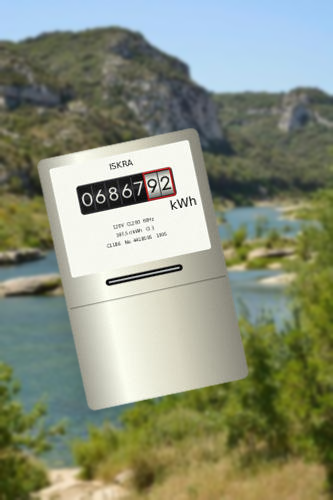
6867.92 kWh
